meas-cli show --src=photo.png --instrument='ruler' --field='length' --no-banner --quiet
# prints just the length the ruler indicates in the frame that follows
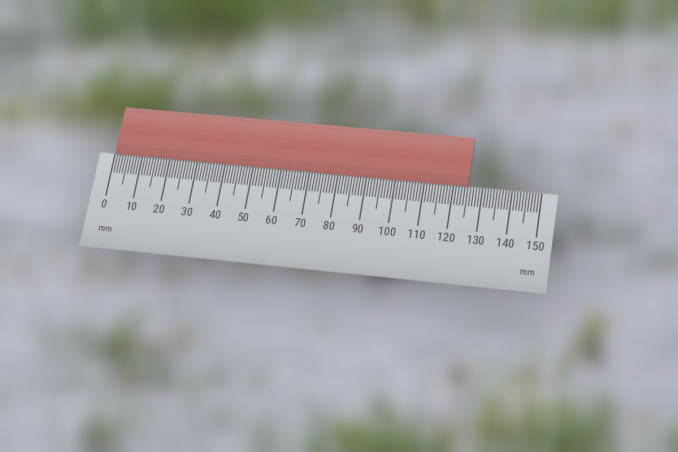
125 mm
